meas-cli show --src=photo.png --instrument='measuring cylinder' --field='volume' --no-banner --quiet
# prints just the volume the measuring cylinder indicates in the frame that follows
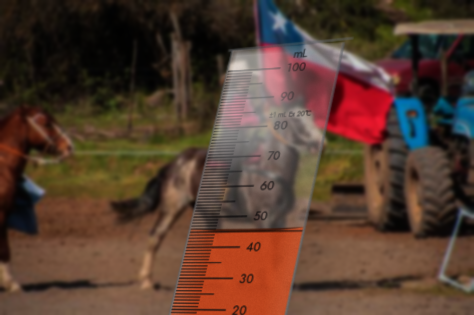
45 mL
